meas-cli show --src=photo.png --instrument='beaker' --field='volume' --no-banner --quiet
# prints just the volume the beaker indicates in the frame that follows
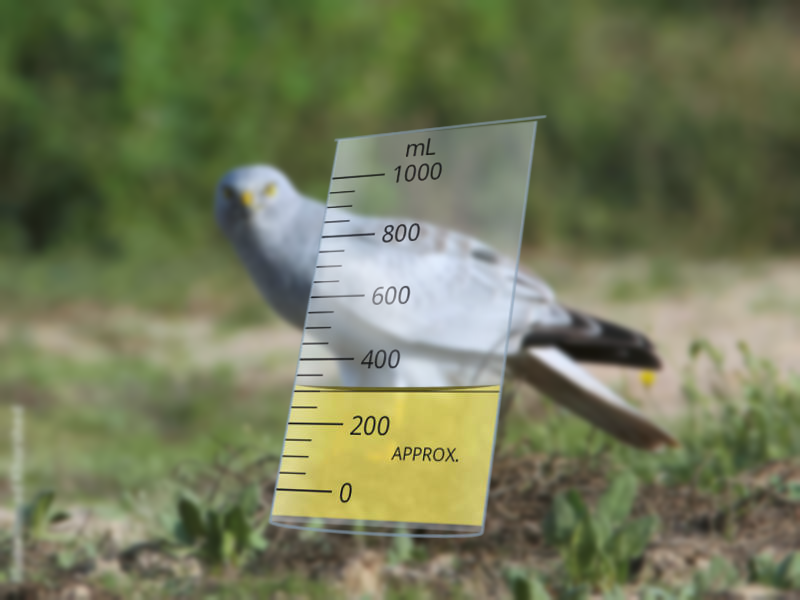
300 mL
